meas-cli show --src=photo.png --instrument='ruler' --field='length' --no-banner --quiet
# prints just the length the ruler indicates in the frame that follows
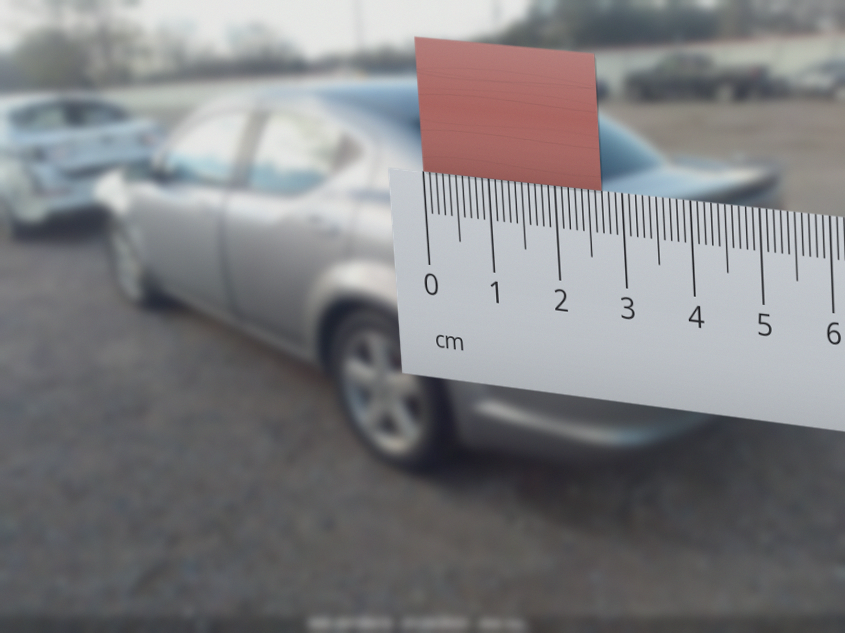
2.7 cm
